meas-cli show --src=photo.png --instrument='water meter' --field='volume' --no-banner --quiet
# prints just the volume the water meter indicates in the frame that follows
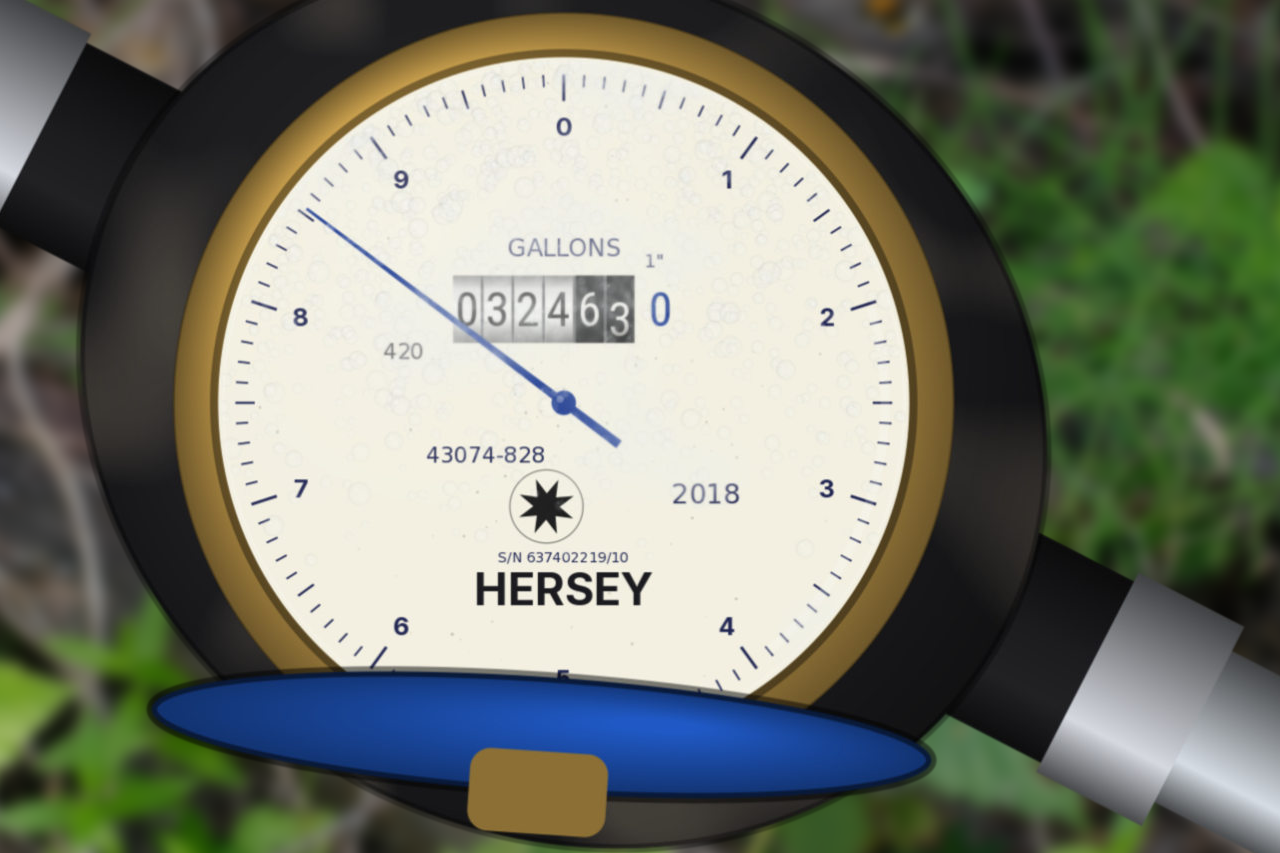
324628.5 gal
